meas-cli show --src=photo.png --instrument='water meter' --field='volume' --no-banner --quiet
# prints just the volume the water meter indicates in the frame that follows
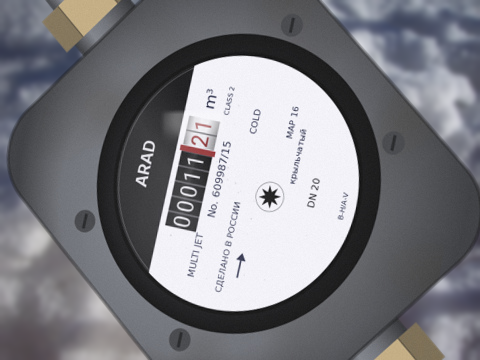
11.21 m³
